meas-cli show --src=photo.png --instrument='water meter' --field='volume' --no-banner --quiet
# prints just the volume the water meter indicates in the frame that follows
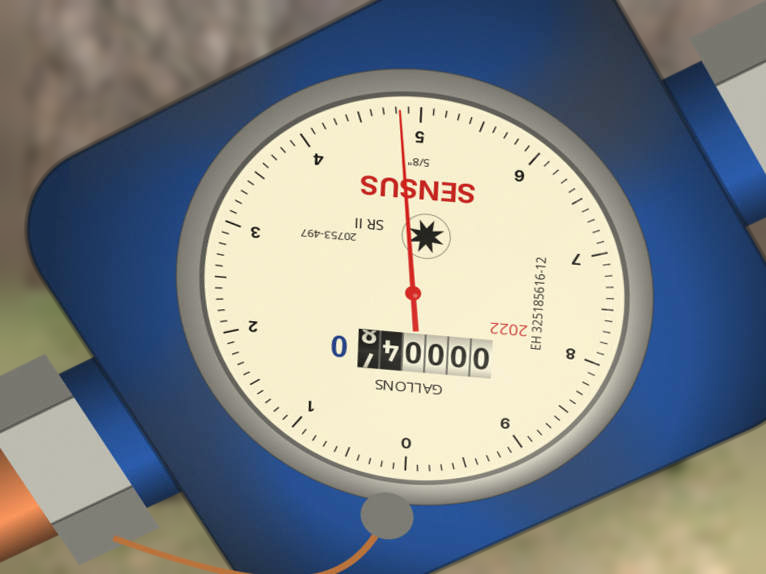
474.8 gal
